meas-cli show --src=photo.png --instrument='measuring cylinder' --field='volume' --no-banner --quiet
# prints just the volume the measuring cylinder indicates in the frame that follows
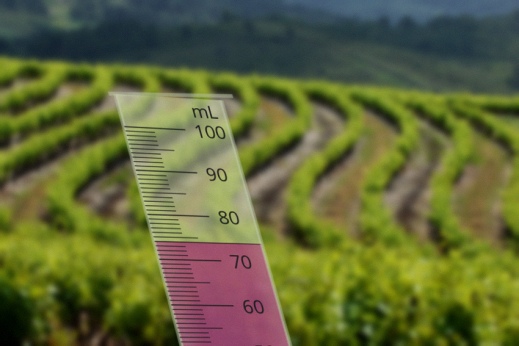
74 mL
